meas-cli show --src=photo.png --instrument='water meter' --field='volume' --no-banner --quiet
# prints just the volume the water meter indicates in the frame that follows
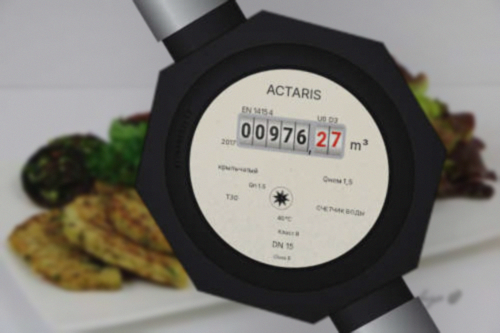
976.27 m³
